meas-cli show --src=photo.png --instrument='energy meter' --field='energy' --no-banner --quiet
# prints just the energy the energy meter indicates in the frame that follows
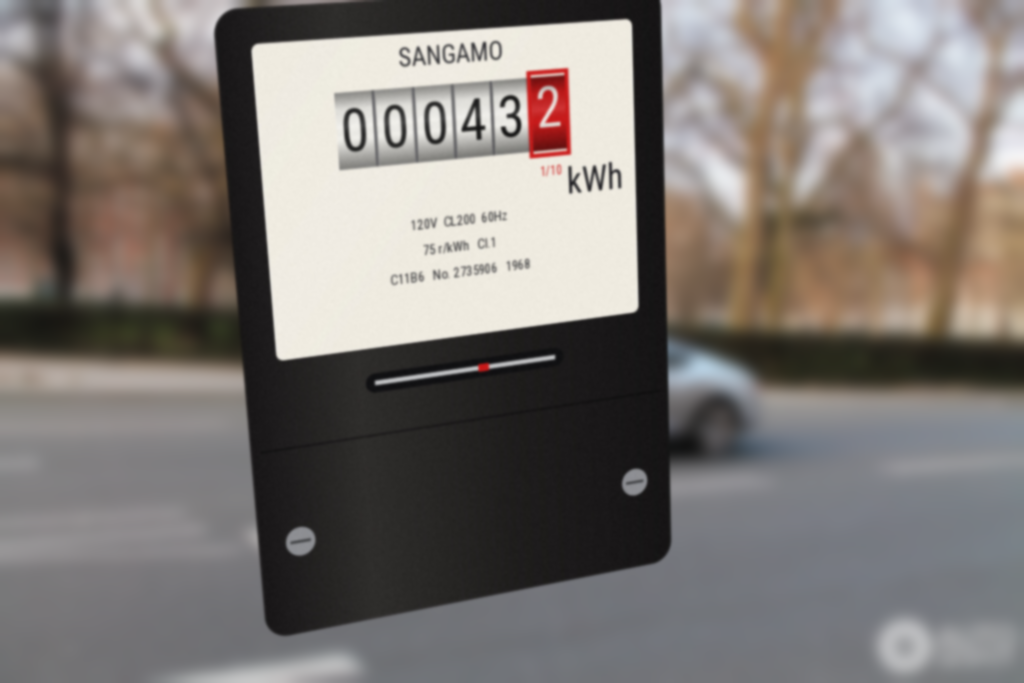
43.2 kWh
